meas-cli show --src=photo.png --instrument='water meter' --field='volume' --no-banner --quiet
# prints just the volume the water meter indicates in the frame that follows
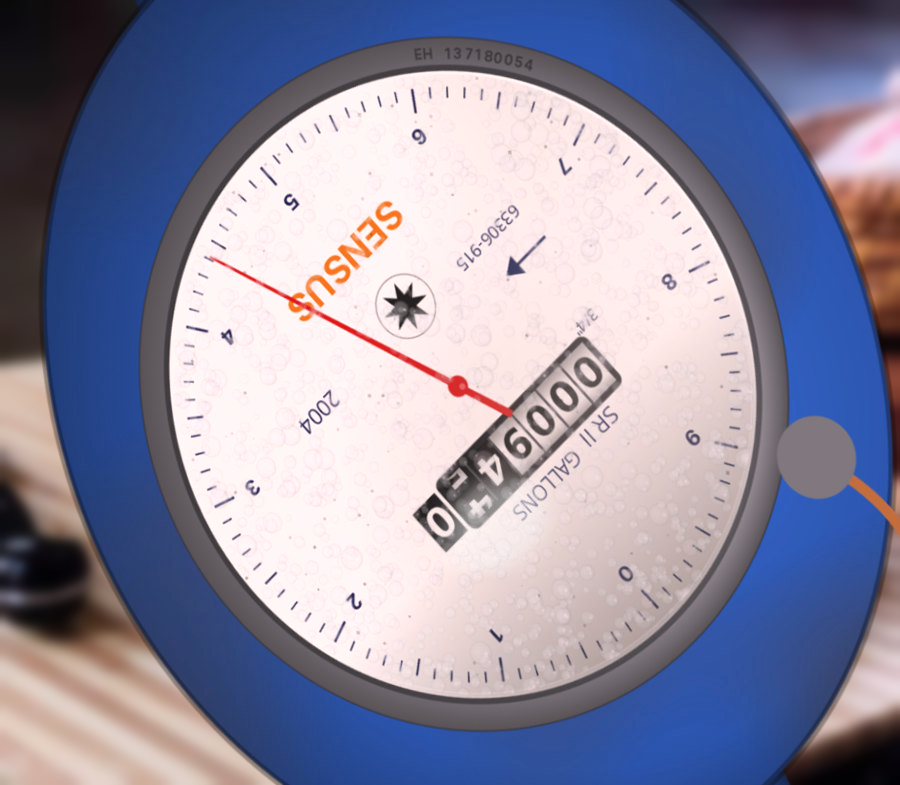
9444.4 gal
